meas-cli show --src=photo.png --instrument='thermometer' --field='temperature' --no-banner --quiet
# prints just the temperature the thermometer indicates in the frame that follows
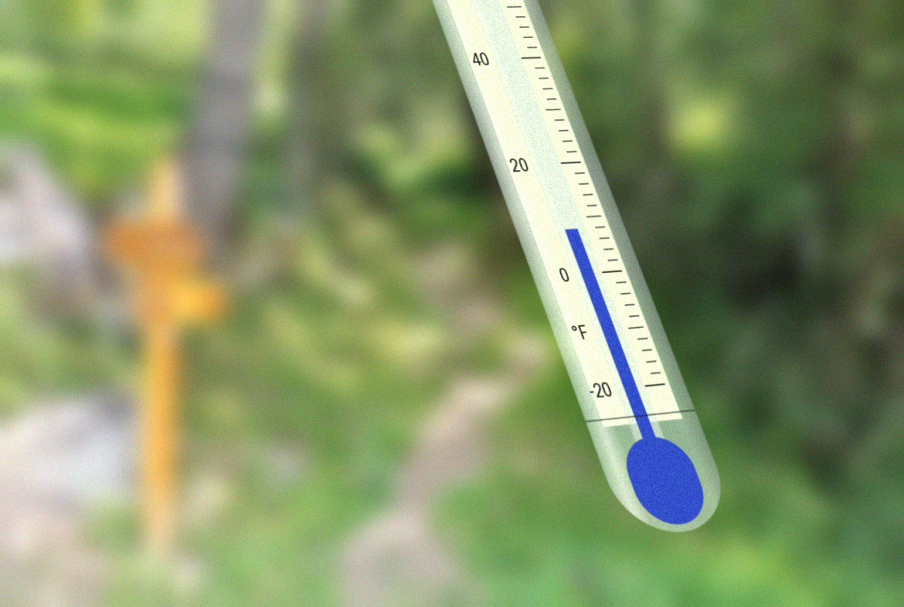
8 °F
